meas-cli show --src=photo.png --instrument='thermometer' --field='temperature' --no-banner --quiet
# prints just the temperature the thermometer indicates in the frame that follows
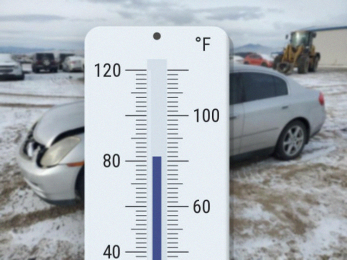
82 °F
